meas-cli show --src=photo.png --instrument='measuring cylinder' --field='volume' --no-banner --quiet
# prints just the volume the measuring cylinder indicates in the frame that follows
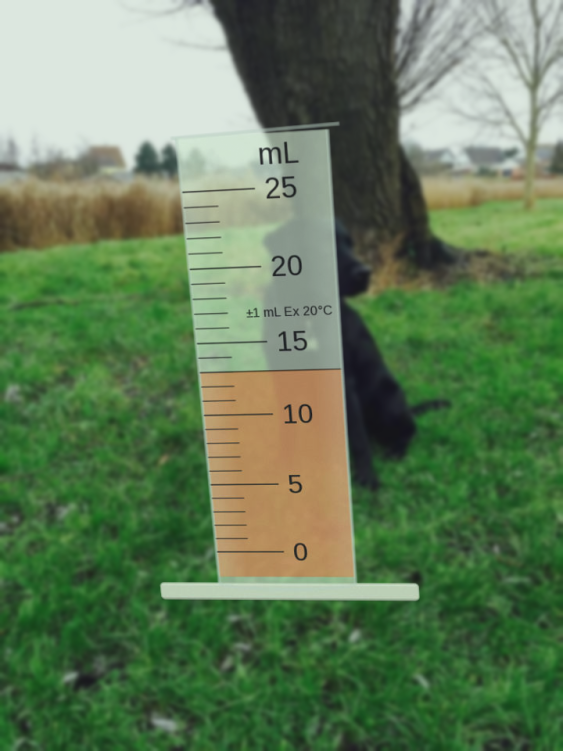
13 mL
